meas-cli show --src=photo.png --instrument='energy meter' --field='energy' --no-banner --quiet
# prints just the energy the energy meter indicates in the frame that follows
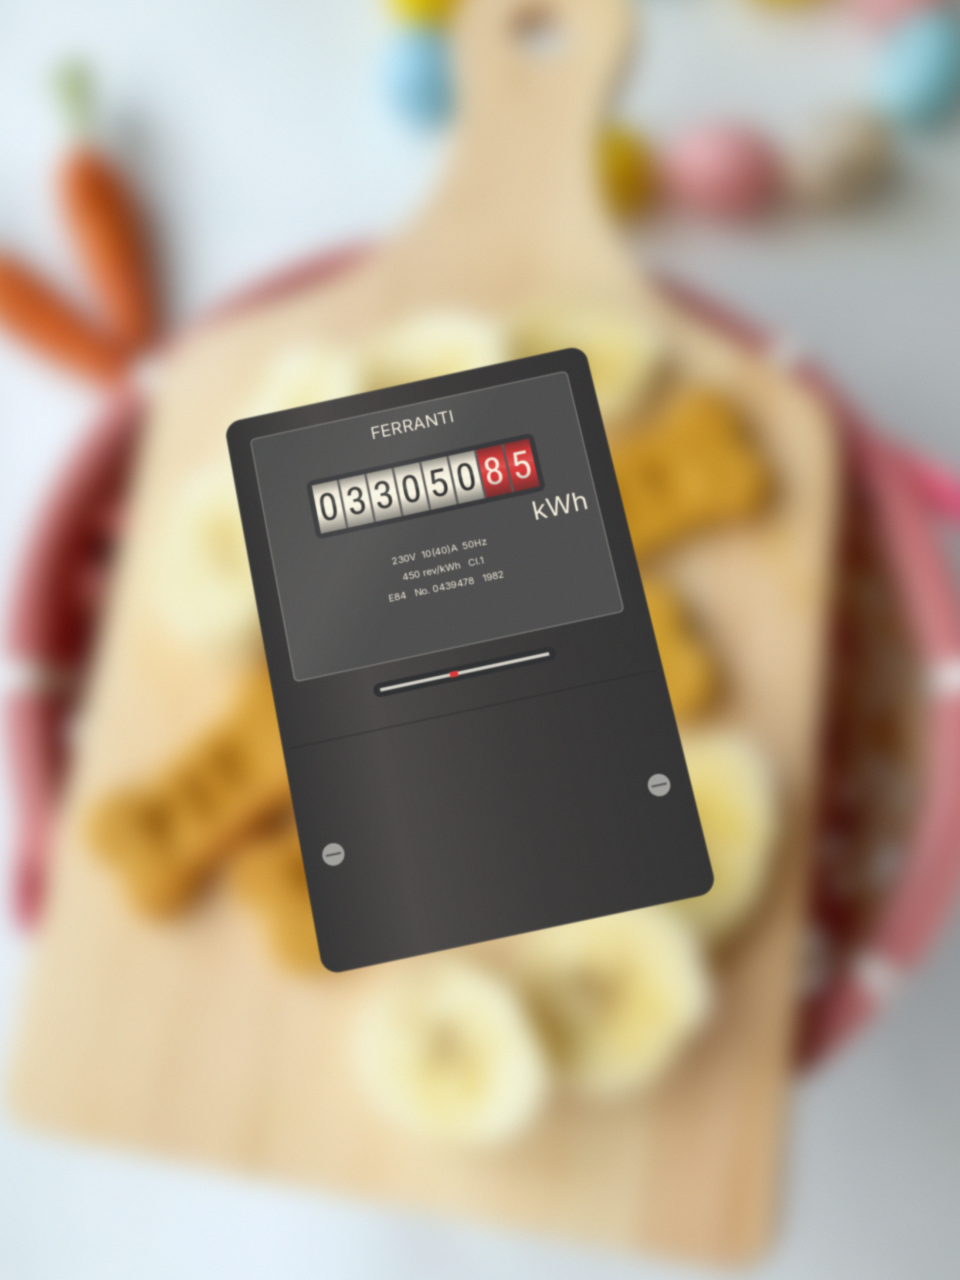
33050.85 kWh
